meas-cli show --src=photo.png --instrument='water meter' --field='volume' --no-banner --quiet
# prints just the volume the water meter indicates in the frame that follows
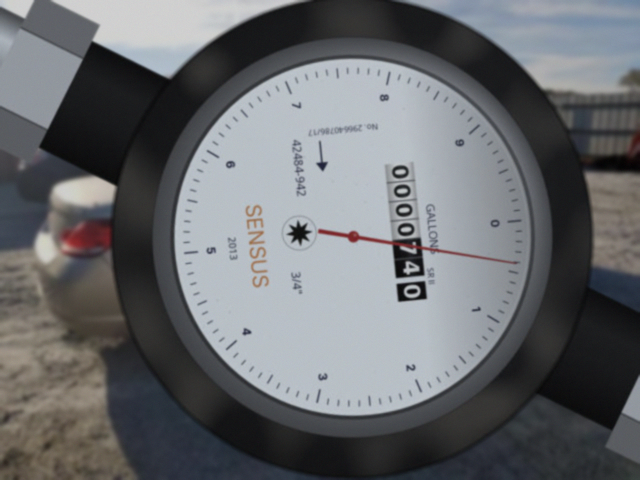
740.4 gal
